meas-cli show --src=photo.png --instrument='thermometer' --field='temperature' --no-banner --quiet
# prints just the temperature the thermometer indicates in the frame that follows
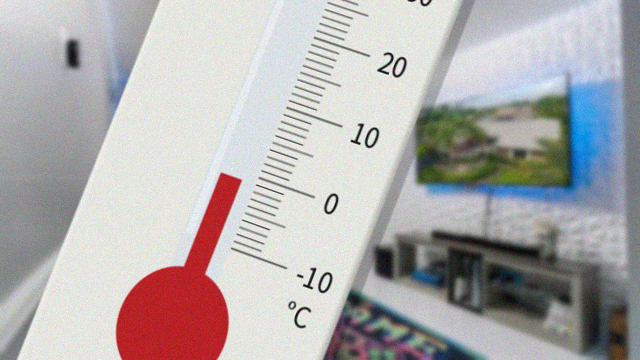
-1 °C
